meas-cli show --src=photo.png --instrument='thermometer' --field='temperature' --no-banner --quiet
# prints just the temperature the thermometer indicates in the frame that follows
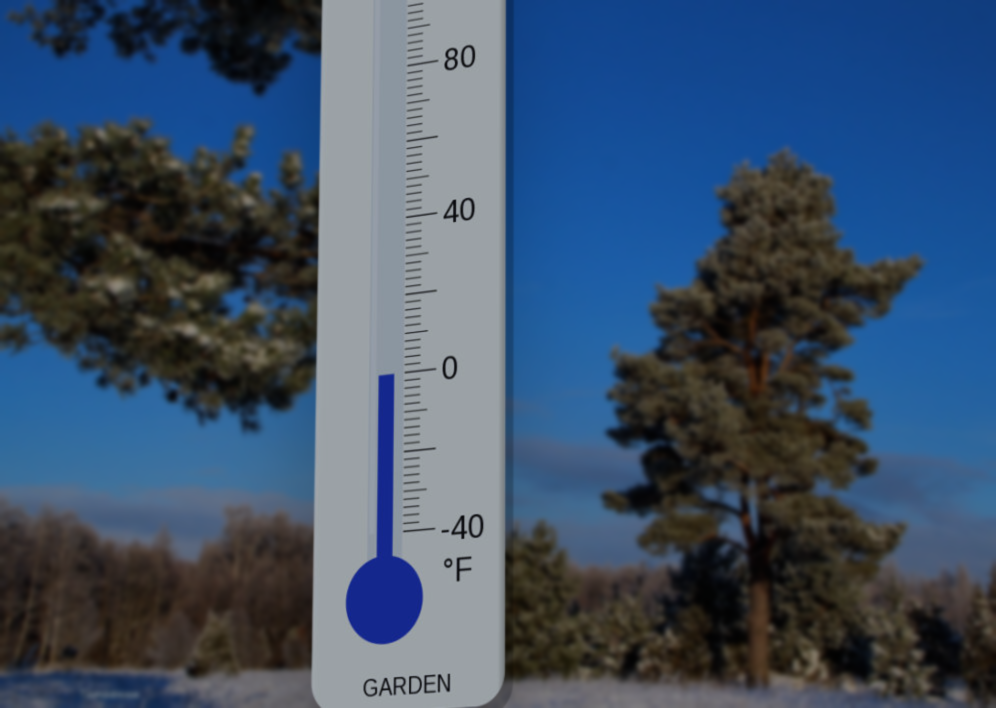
0 °F
